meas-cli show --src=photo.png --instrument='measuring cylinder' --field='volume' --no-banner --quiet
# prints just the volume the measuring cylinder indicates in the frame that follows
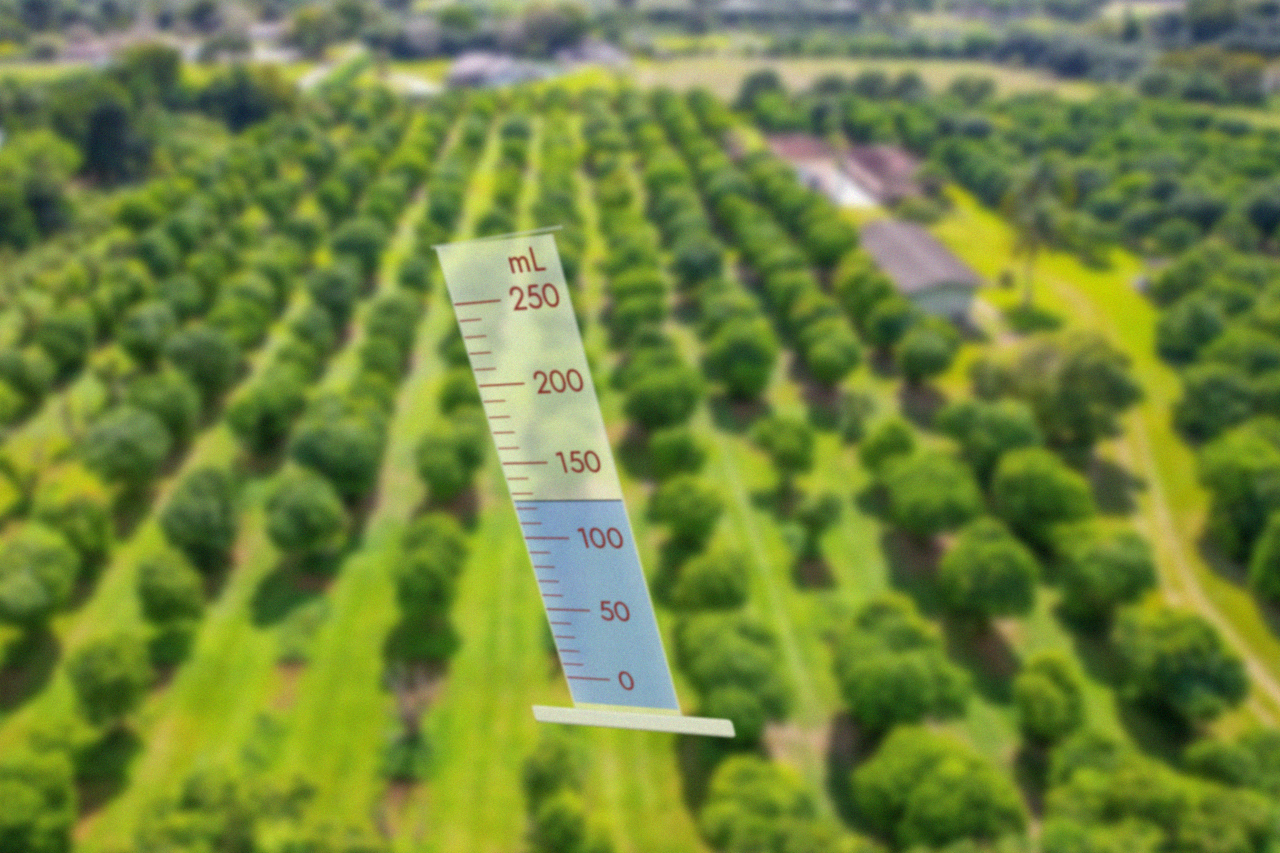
125 mL
